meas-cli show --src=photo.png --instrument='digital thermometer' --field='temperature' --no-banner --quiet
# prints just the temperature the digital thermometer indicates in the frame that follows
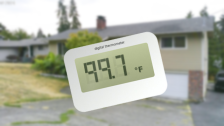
99.7 °F
